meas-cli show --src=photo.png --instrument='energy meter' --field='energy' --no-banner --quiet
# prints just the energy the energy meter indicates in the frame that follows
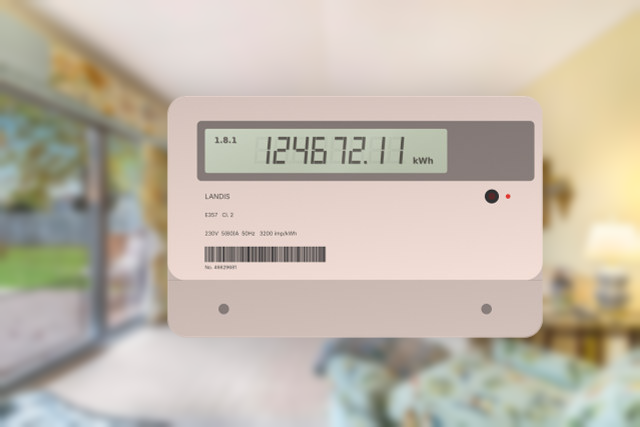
124672.11 kWh
